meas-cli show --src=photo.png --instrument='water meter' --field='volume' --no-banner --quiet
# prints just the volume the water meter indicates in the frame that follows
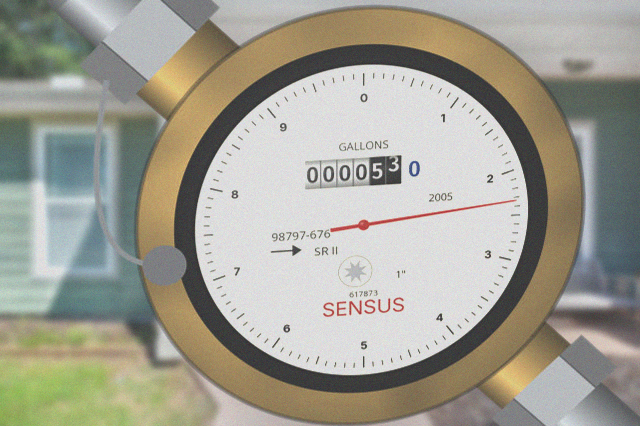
532.3 gal
